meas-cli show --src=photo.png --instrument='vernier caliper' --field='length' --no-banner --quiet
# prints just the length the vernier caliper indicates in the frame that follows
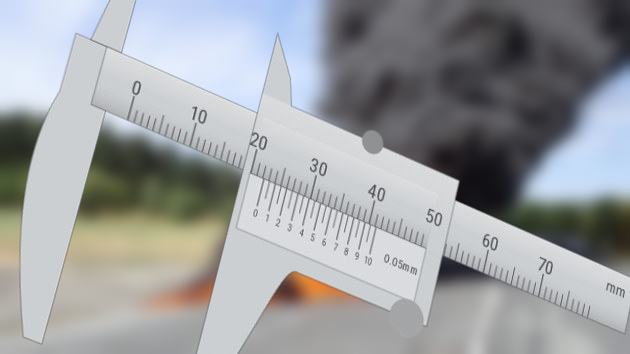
22.2 mm
